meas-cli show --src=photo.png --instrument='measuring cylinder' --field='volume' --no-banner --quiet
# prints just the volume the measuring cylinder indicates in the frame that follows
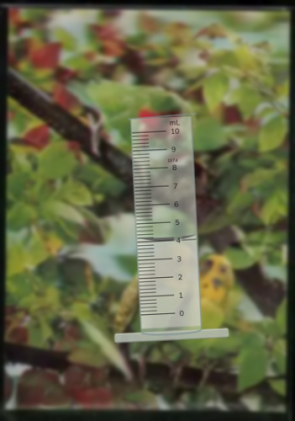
4 mL
